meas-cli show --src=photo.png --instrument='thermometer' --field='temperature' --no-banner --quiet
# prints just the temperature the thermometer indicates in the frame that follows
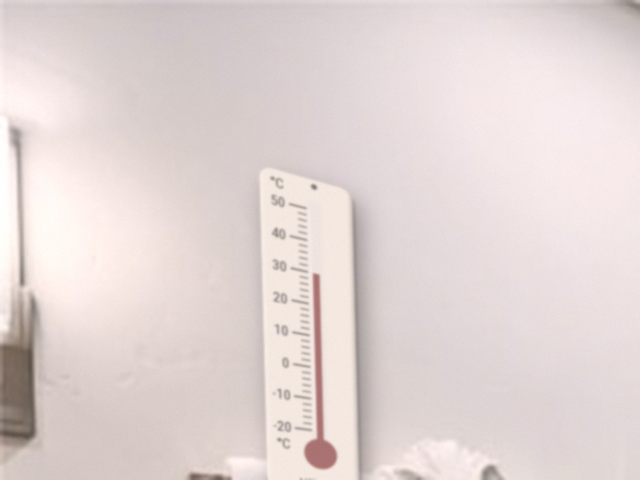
30 °C
